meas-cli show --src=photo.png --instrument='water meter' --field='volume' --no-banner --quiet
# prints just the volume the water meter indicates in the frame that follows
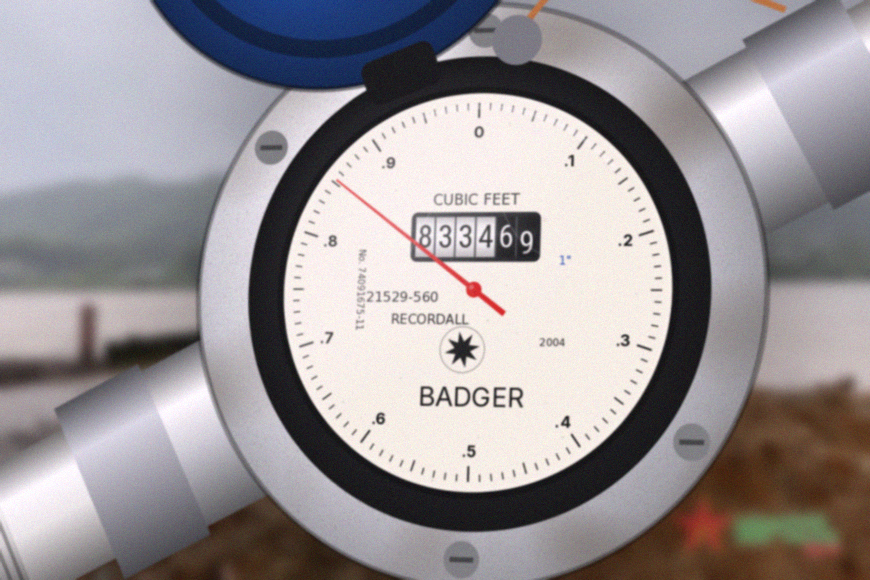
833468.85 ft³
